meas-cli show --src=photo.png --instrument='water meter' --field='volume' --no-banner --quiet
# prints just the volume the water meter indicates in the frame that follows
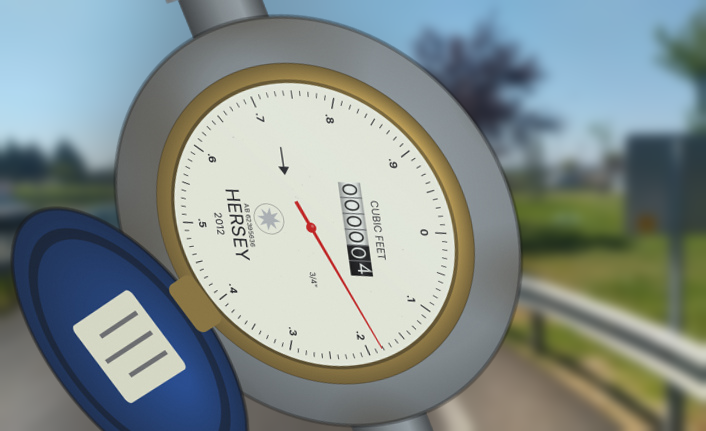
4.18 ft³
